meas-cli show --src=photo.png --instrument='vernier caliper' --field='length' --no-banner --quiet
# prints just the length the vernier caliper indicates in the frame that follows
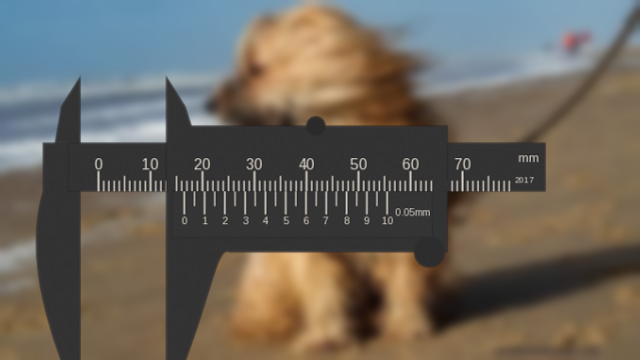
16.5 mm
